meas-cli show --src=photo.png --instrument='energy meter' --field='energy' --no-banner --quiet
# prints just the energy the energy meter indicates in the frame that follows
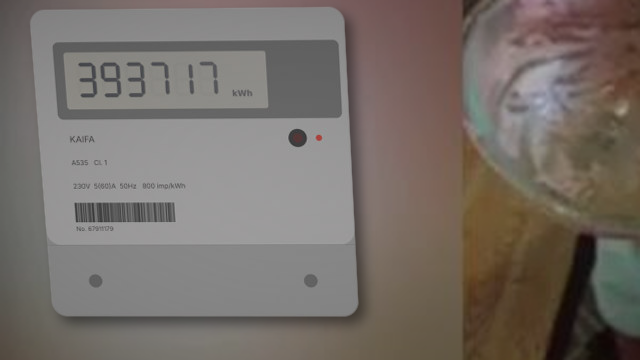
393717 kWh
